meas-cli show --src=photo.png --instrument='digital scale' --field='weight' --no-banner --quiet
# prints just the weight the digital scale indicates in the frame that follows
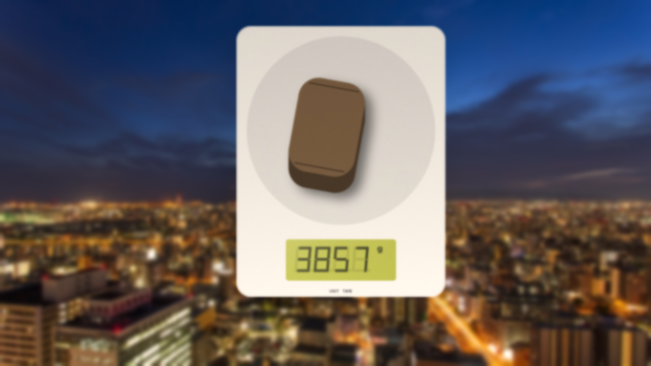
3857 g
